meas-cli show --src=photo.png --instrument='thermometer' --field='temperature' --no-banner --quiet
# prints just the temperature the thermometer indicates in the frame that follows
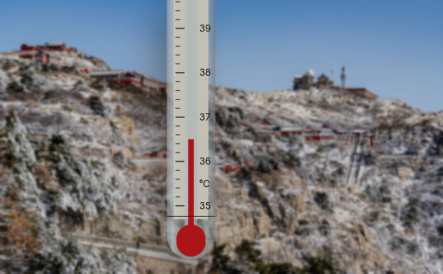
36.5 °C
